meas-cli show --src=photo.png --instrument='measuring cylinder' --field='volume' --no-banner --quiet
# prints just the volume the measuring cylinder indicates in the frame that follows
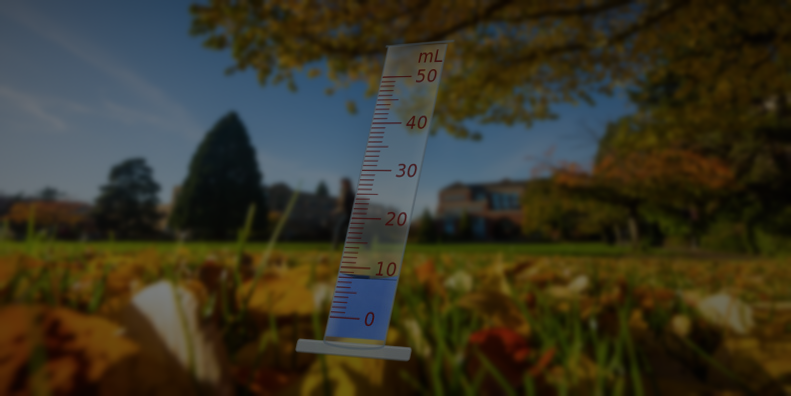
8 mL
